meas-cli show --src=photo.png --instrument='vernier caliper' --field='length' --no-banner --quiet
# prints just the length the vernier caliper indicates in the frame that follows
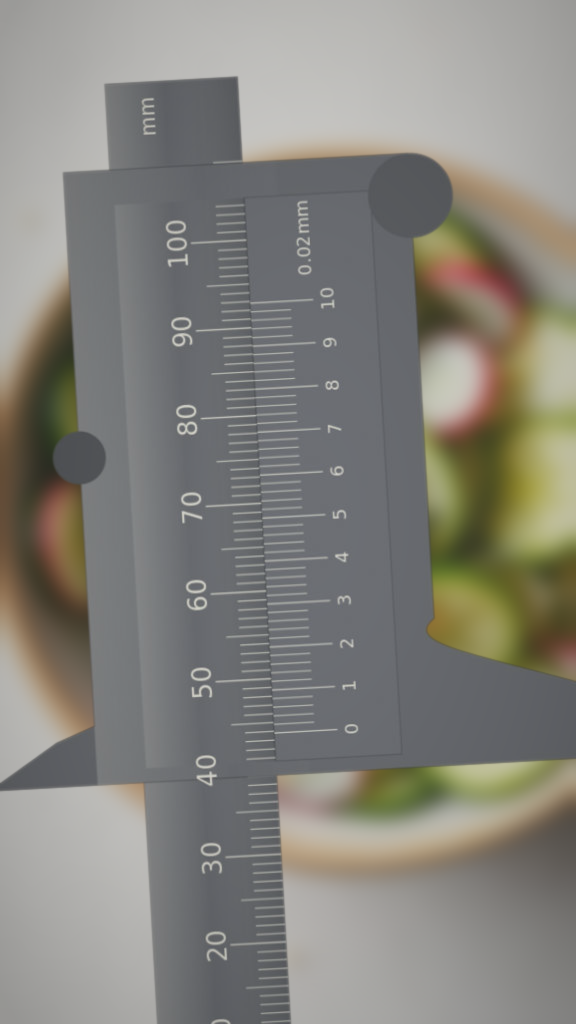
43.8 mm
